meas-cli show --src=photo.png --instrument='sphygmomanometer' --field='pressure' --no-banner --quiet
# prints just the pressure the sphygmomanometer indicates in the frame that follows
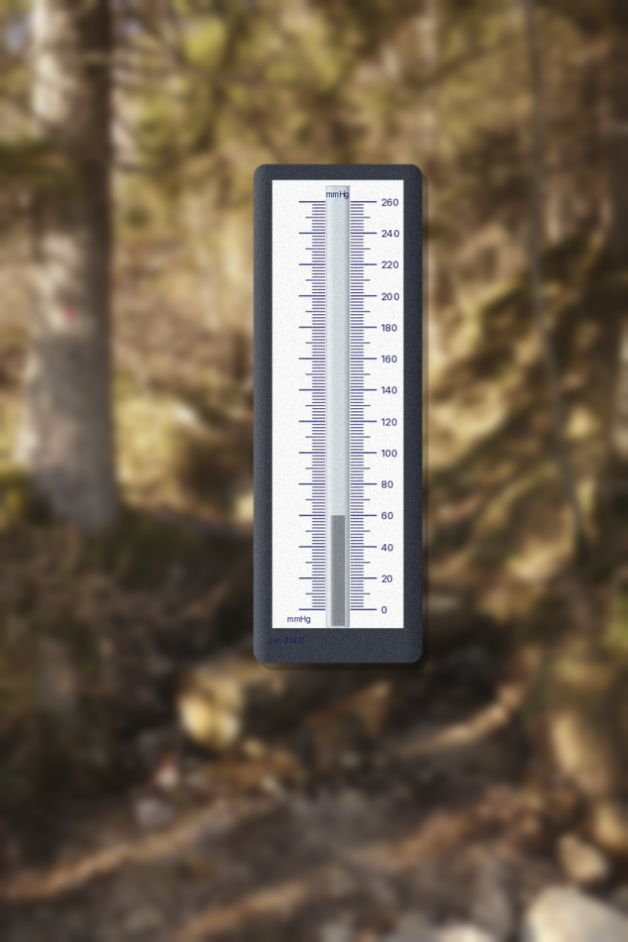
60 mmHg
